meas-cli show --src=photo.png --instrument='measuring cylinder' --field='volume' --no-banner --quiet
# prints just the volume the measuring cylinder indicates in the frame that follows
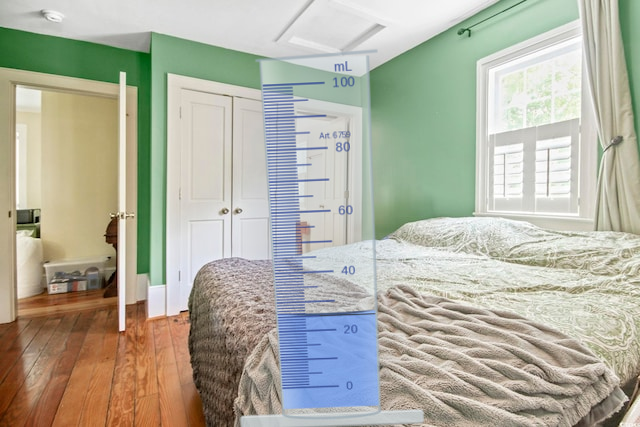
25 mL
